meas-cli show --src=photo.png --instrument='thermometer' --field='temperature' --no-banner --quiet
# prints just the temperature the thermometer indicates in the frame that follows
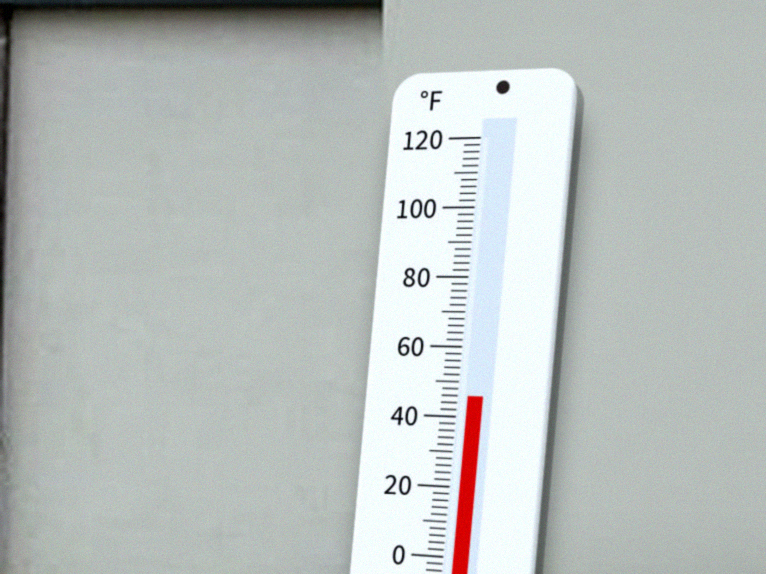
46 °F
